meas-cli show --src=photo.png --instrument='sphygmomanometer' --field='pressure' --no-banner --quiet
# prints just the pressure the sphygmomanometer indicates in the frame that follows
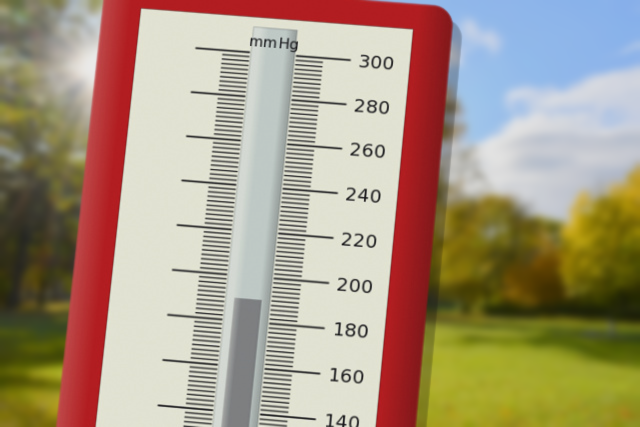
190 mmHg
